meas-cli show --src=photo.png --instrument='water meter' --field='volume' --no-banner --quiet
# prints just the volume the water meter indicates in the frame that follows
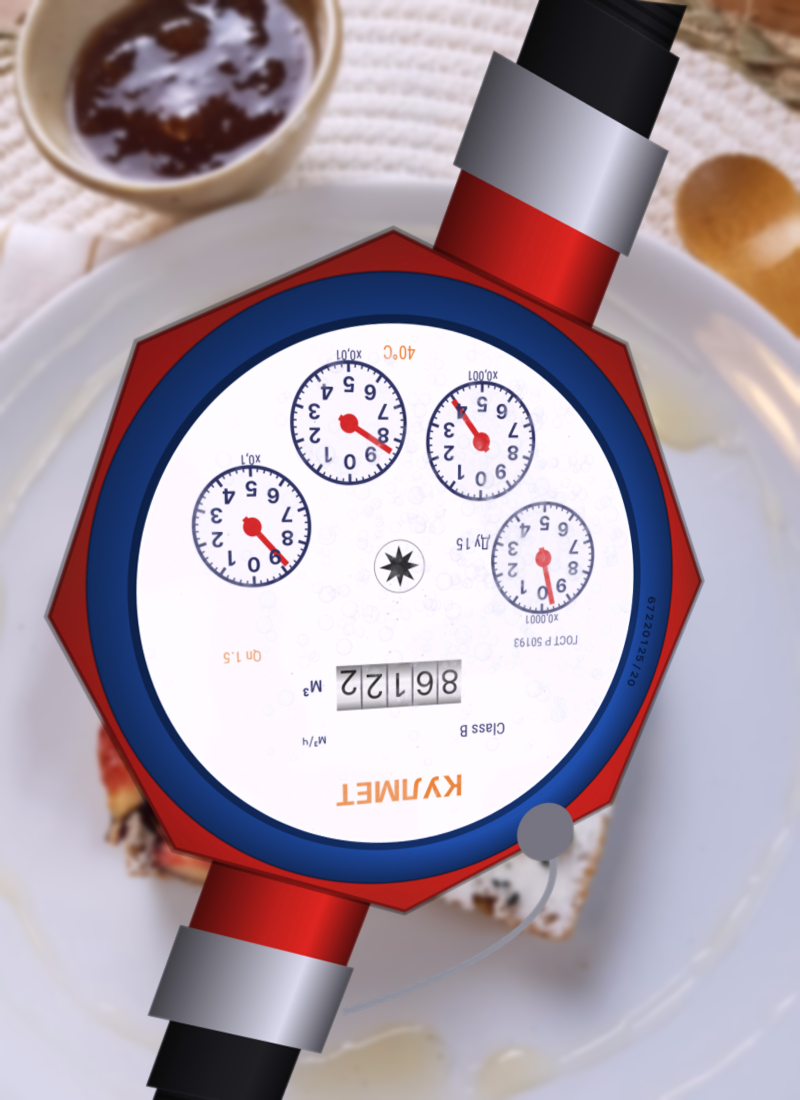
86121.8839 m³
